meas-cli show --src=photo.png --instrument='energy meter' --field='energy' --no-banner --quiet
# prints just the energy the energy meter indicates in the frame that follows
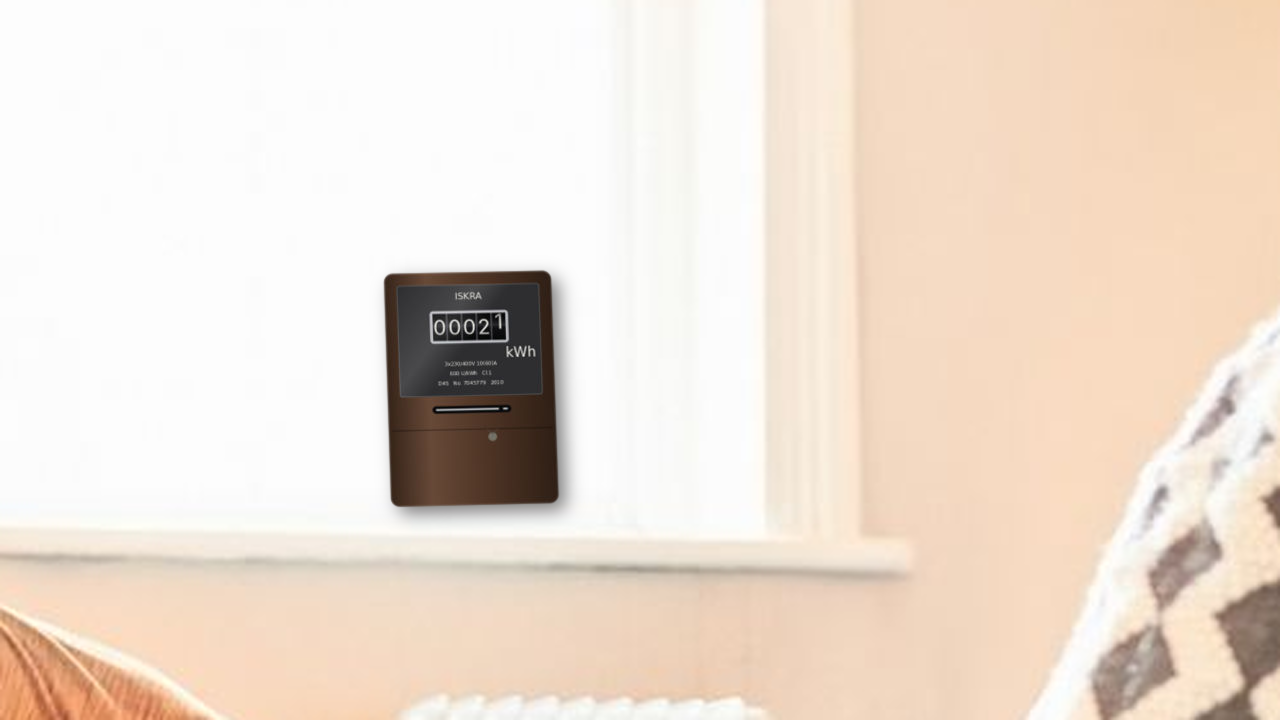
21 kWh
